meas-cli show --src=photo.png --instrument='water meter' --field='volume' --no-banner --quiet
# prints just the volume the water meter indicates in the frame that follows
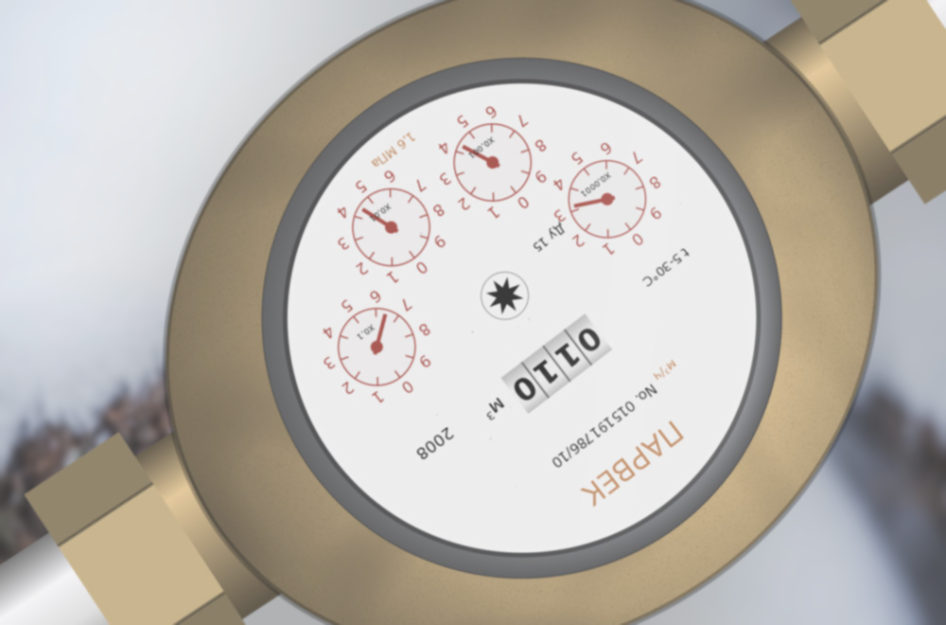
110.6443 m³
